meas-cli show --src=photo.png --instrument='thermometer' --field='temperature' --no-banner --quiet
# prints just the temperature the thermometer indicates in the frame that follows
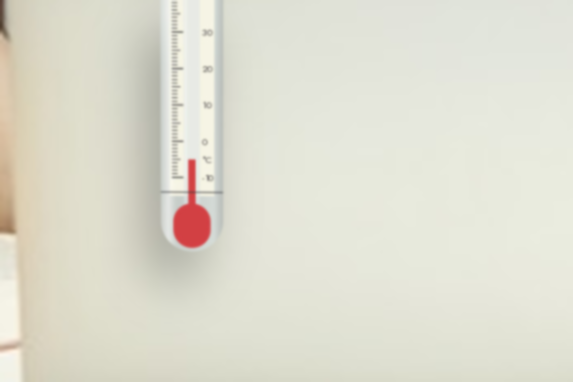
-5 °C
